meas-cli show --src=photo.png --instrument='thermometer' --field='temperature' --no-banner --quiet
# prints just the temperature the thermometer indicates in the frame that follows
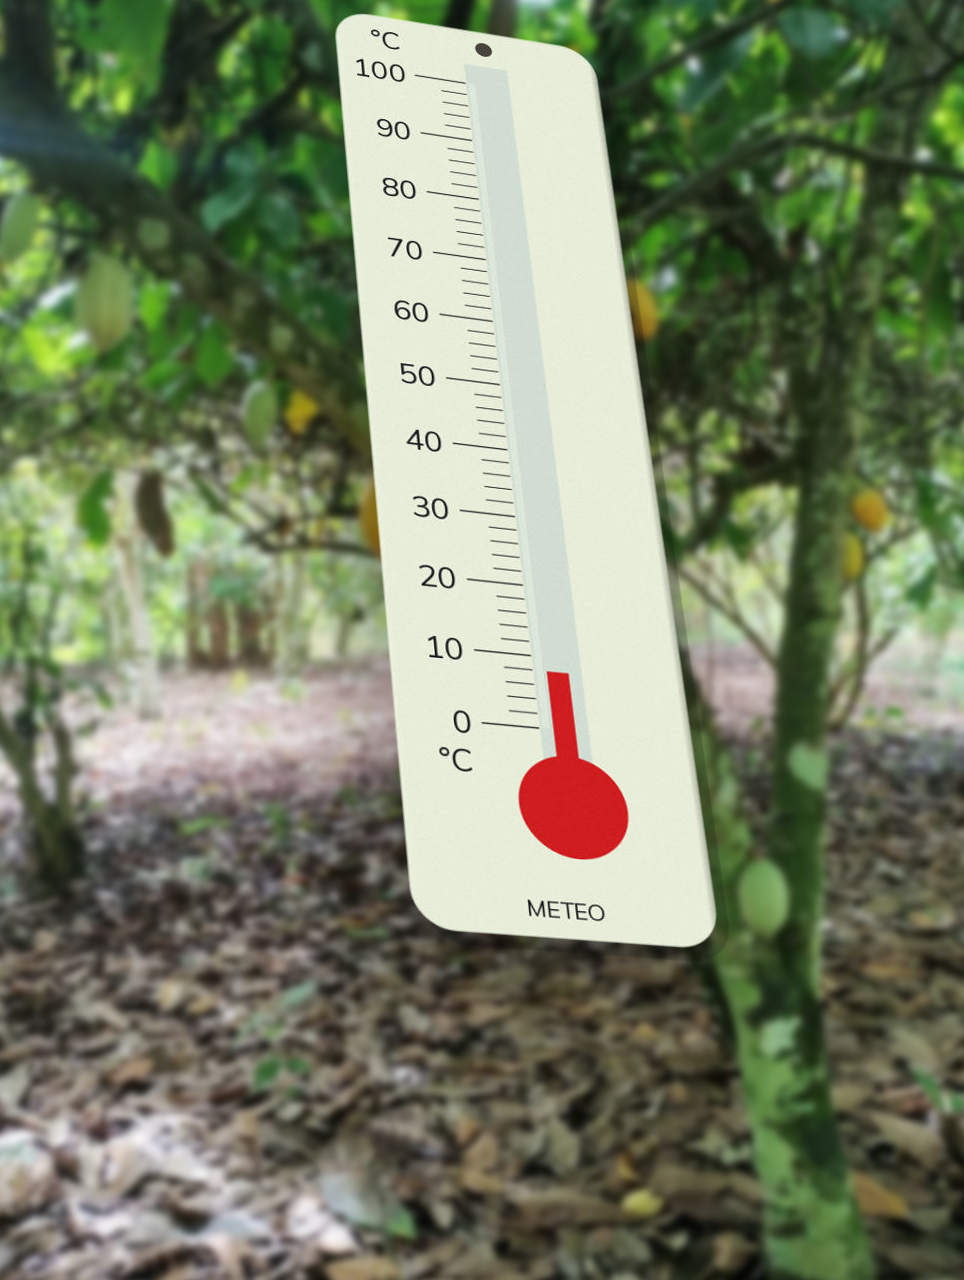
8 °C
